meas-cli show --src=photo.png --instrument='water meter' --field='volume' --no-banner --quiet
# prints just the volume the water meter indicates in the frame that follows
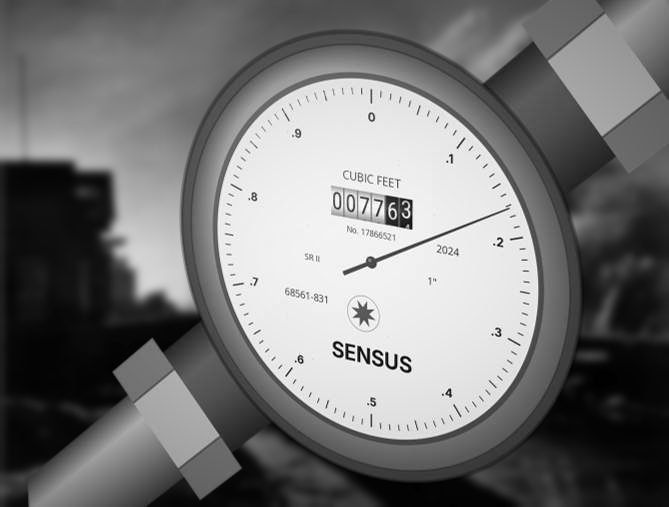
7763.17 ft³
